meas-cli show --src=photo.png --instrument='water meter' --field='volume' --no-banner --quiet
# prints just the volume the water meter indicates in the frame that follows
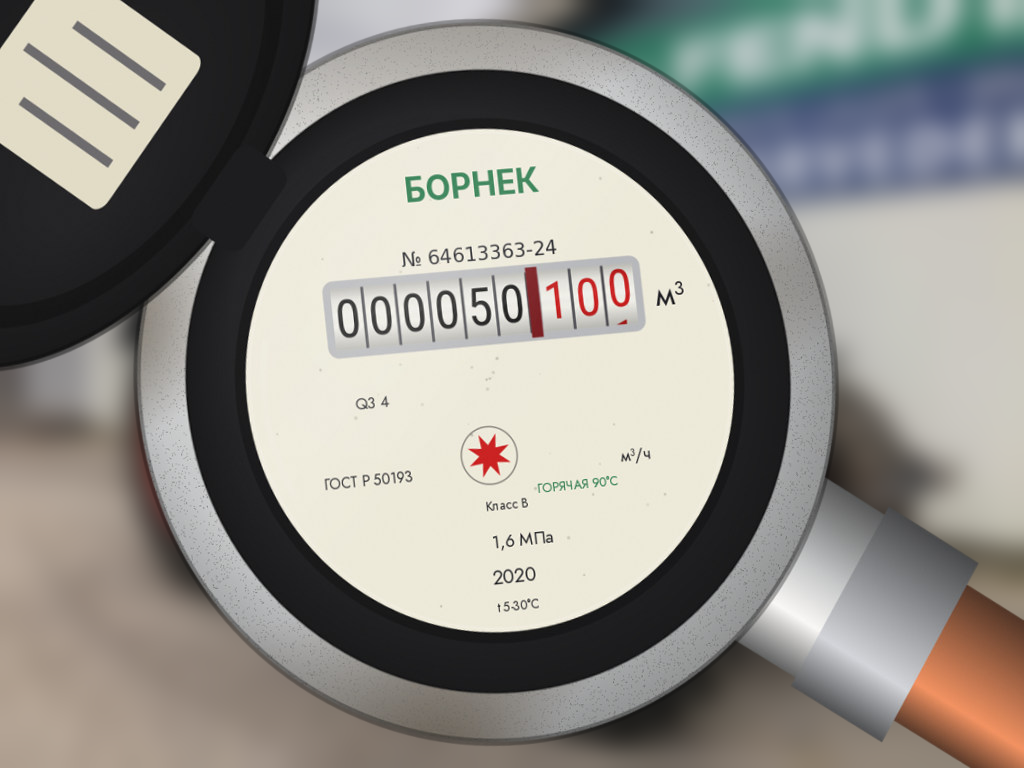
50.100 m³
